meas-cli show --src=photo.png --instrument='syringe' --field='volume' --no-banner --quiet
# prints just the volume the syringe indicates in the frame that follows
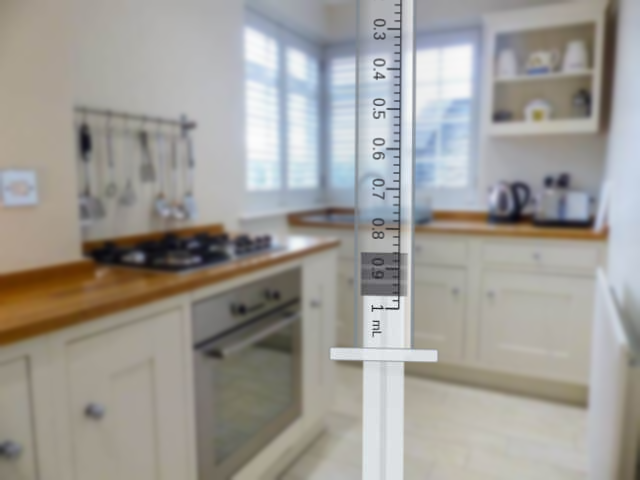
0.86 mL
